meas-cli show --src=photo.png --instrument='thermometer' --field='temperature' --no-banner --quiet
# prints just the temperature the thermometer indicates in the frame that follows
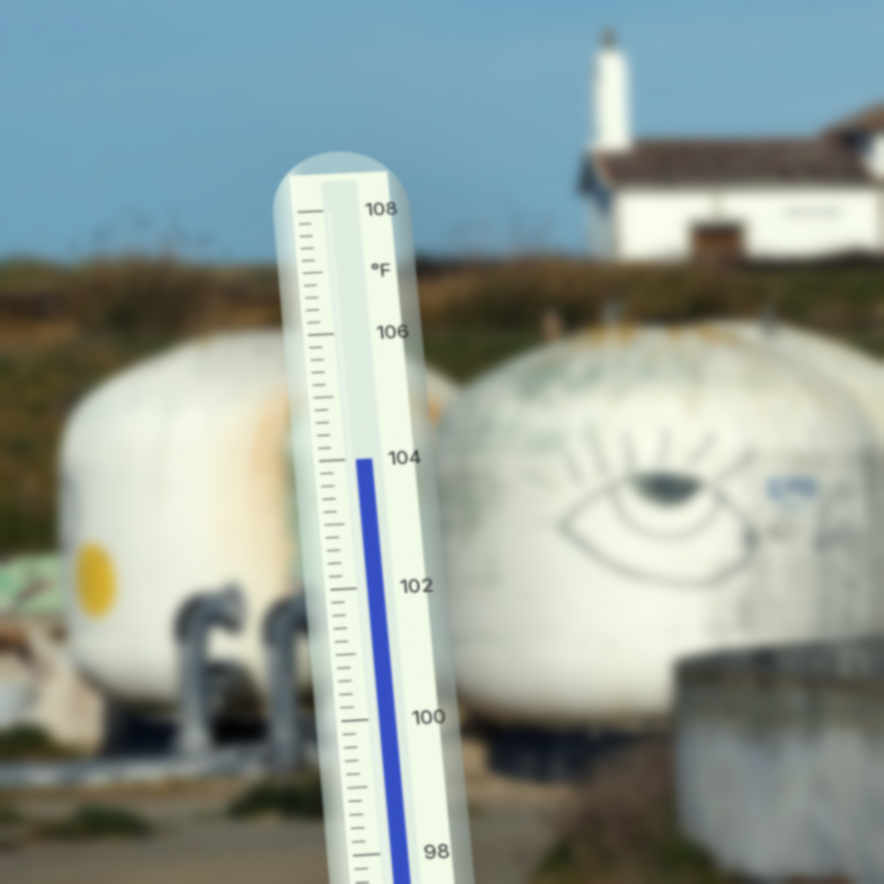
104 °F
